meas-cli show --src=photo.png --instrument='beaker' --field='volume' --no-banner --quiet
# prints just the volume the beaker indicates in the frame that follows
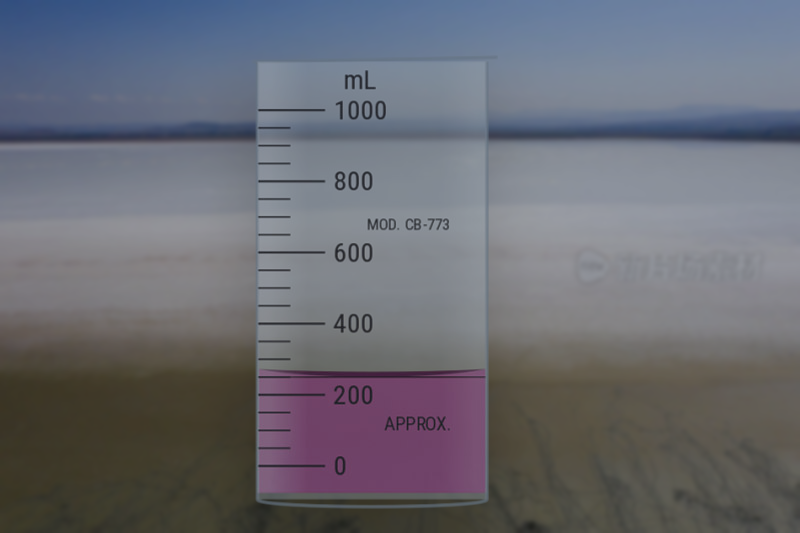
250 mL
